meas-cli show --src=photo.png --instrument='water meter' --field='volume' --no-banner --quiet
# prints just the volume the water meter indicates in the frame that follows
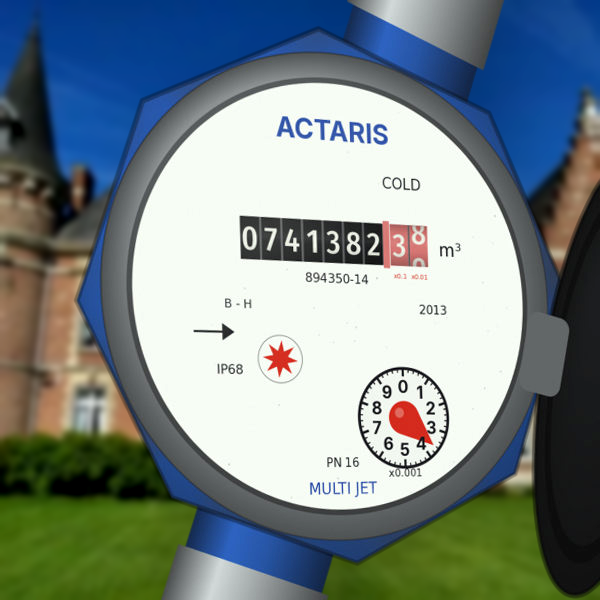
741382.383 m³
